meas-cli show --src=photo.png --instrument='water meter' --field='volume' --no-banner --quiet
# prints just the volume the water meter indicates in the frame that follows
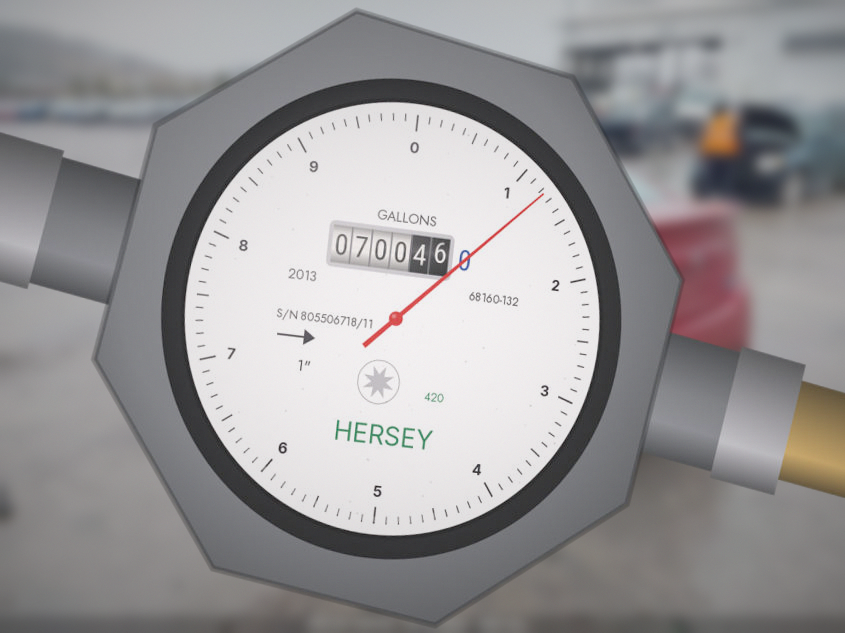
700461.2 gal
